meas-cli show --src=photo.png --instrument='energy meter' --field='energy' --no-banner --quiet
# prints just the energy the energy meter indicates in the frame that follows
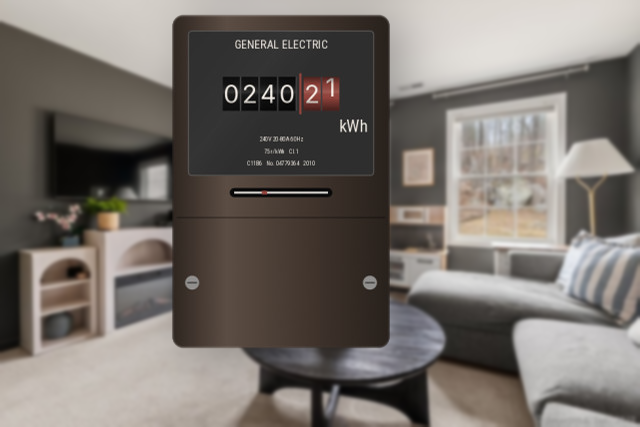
240.21 kWh
